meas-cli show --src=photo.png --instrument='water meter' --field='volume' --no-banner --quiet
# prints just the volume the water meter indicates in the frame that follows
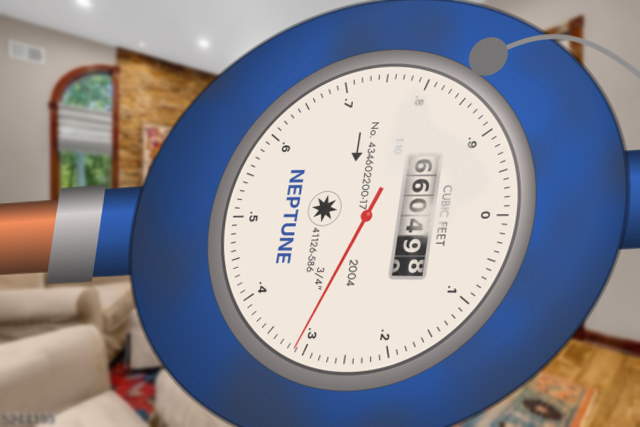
660498.31 ft³
